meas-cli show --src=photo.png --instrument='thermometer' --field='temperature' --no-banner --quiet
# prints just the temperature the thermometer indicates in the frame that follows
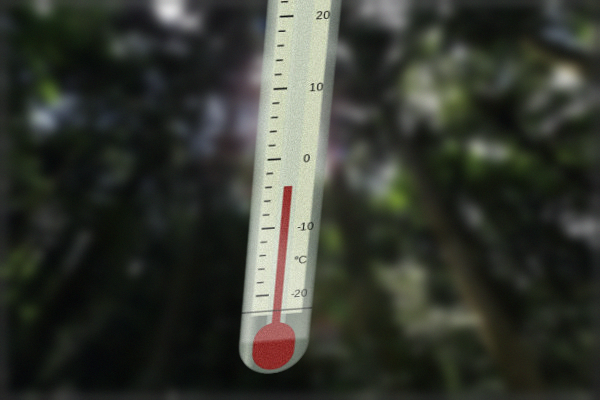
-4 °C
